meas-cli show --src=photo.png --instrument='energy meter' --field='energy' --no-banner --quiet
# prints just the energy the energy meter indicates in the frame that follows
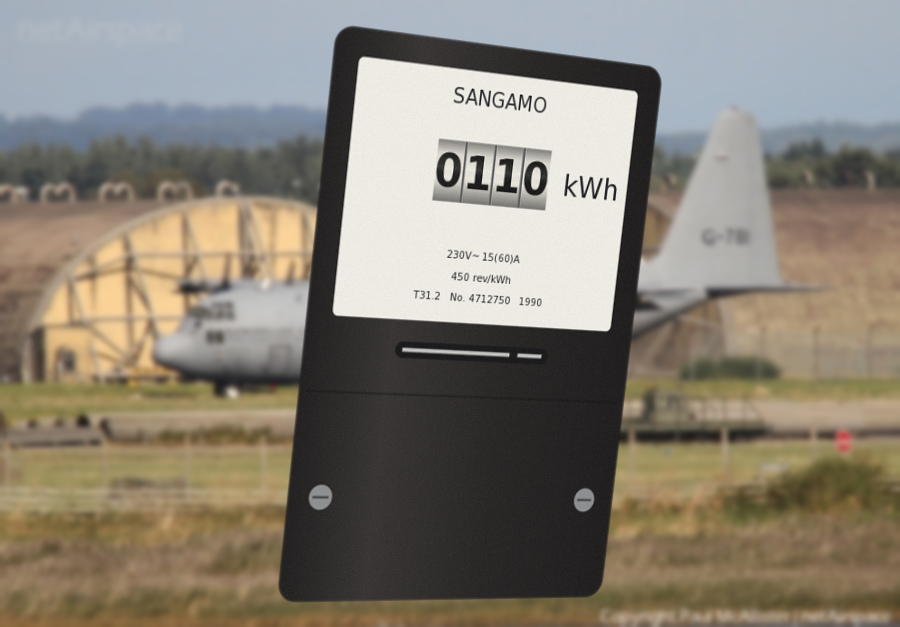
110 kWh
